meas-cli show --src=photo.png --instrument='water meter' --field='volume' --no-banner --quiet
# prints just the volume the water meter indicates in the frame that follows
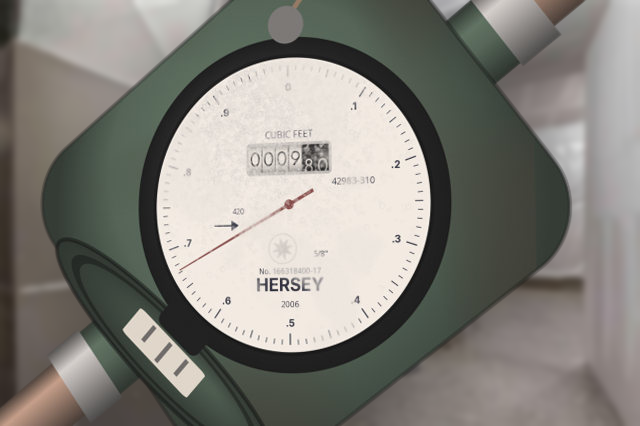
979.67 ft³
